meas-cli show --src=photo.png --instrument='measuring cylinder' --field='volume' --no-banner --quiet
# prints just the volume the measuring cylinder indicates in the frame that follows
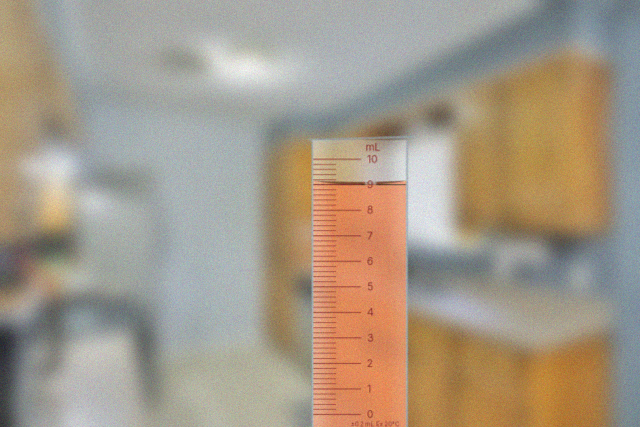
9 mL
